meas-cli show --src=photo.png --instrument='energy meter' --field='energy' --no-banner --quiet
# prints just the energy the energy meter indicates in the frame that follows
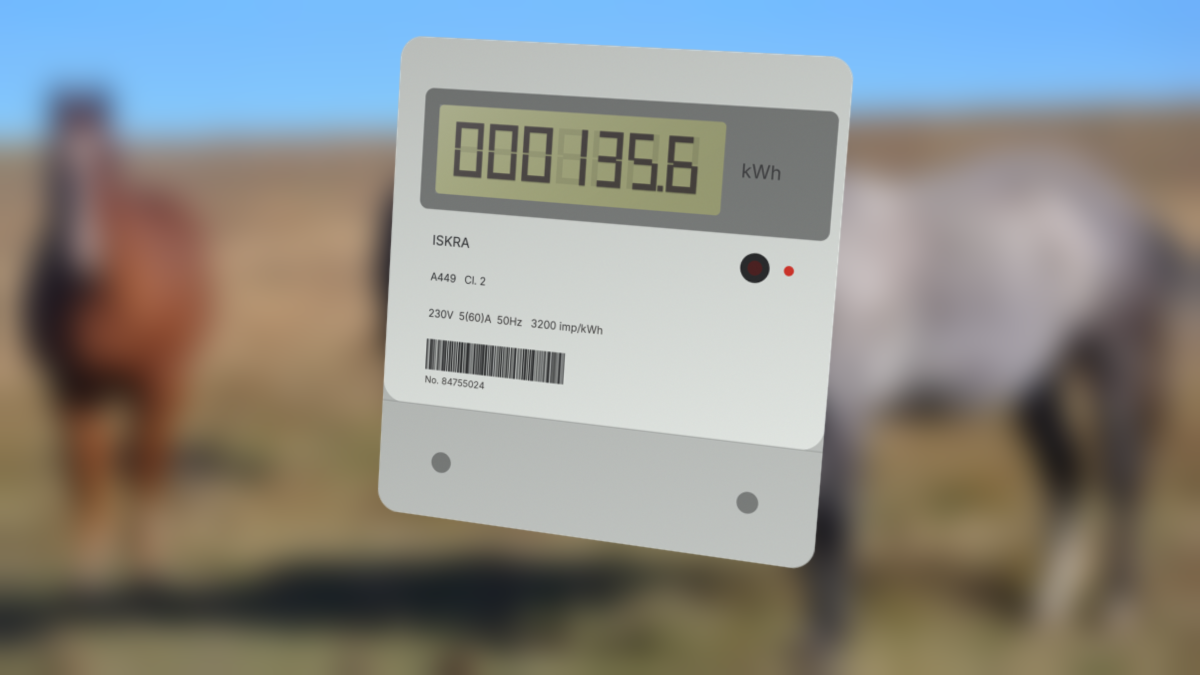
135.6 kWh
